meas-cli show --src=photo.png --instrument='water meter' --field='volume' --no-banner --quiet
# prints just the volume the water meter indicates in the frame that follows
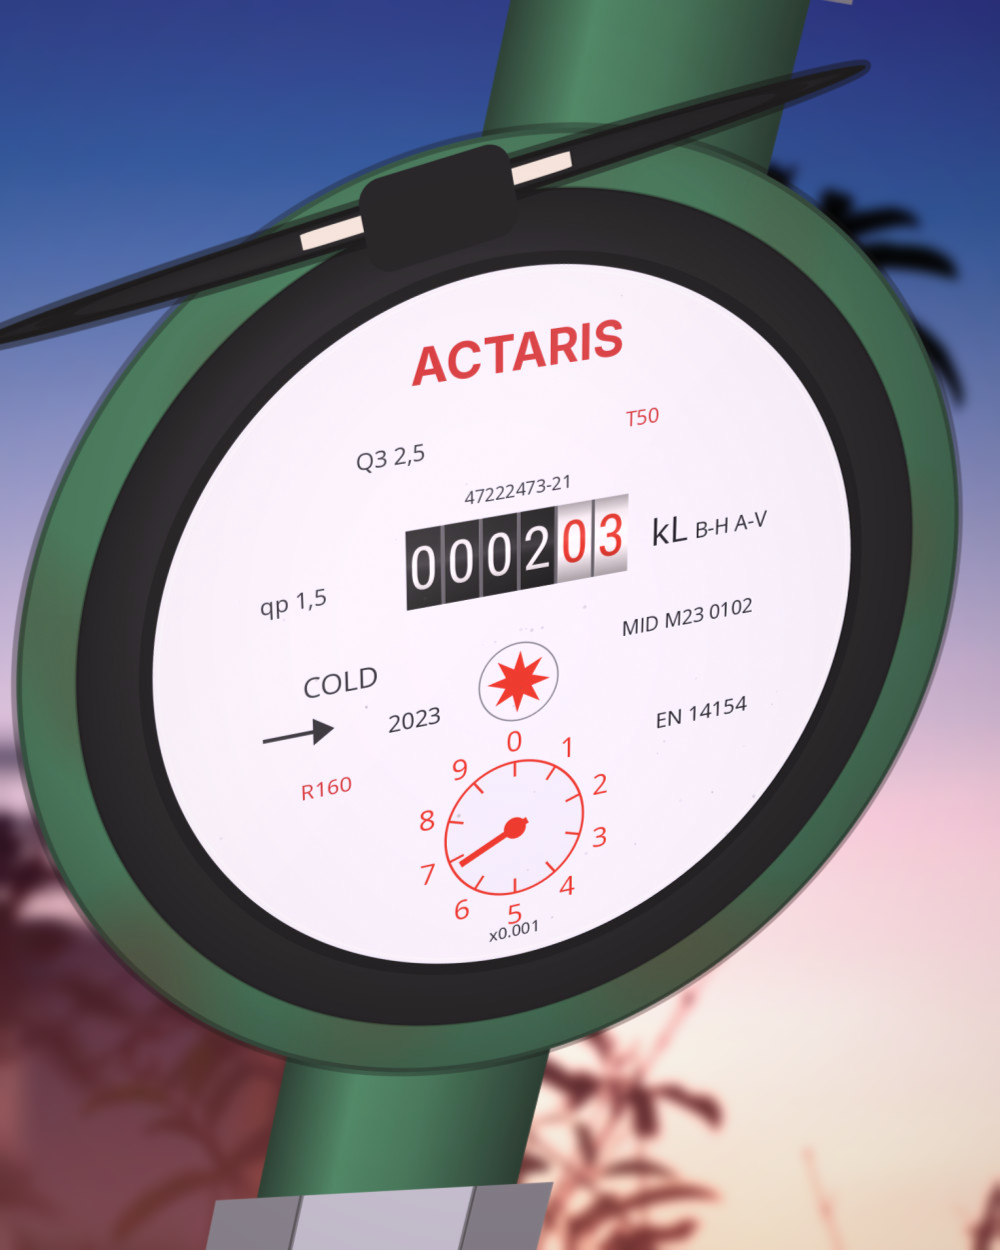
2.036 kL
